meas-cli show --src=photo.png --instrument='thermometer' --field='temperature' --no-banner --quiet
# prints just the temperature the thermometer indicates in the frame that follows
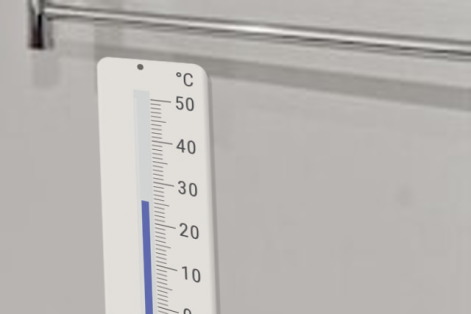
25 °C
